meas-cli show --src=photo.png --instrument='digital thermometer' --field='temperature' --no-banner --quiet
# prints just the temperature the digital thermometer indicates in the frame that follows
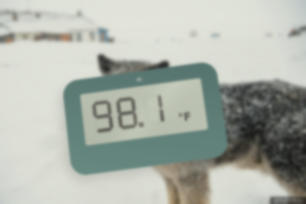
98.1 °F
